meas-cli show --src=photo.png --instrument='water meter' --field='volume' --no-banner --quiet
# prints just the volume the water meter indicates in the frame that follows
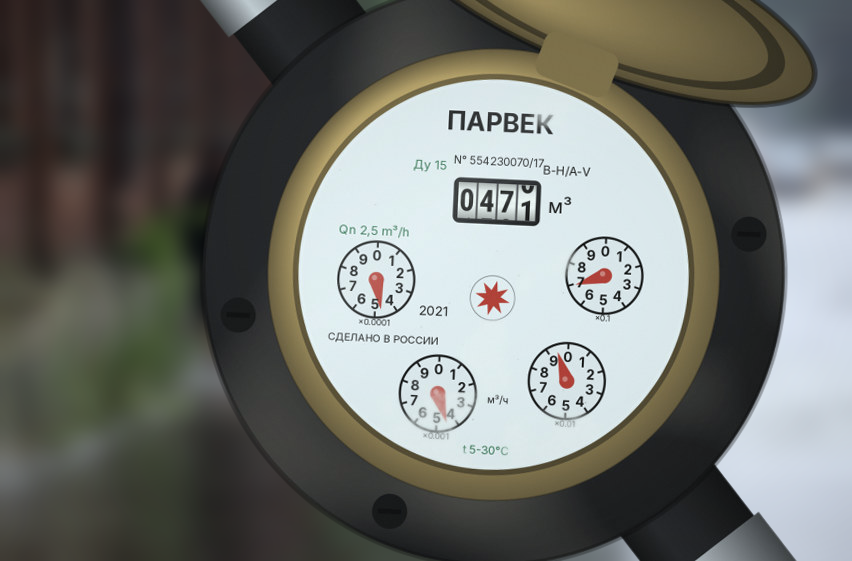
470.6944 m³
